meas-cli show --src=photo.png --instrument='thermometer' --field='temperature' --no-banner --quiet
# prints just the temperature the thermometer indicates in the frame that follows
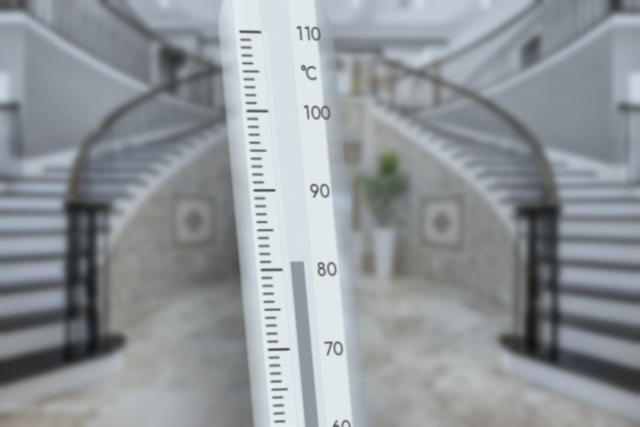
81 °C
